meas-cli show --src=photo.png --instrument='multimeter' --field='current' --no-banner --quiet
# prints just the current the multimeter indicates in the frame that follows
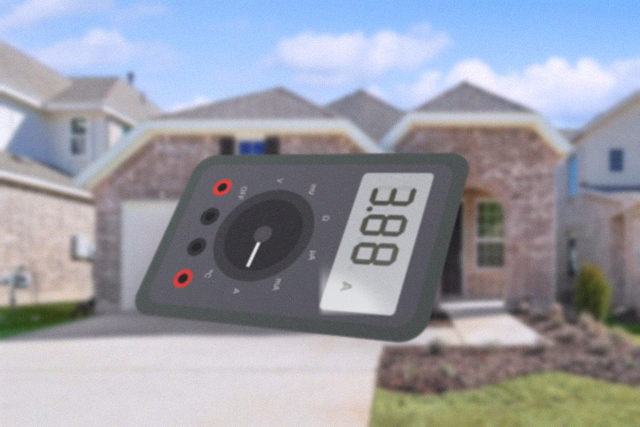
3.88 A
